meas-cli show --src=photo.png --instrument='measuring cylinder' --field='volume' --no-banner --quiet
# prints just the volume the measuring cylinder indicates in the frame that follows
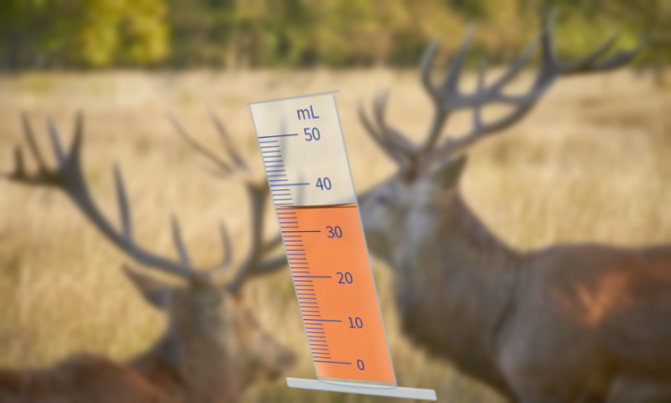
35 mL
